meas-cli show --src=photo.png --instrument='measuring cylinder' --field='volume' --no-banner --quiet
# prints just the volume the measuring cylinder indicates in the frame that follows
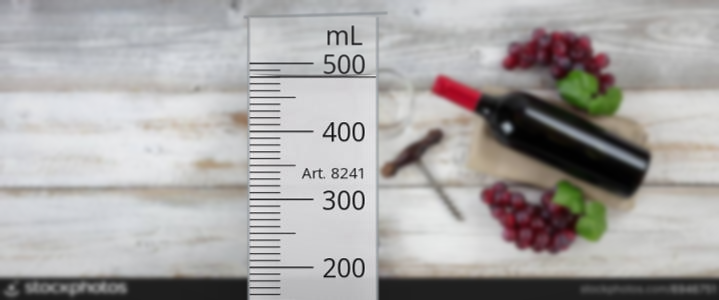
480 mL
